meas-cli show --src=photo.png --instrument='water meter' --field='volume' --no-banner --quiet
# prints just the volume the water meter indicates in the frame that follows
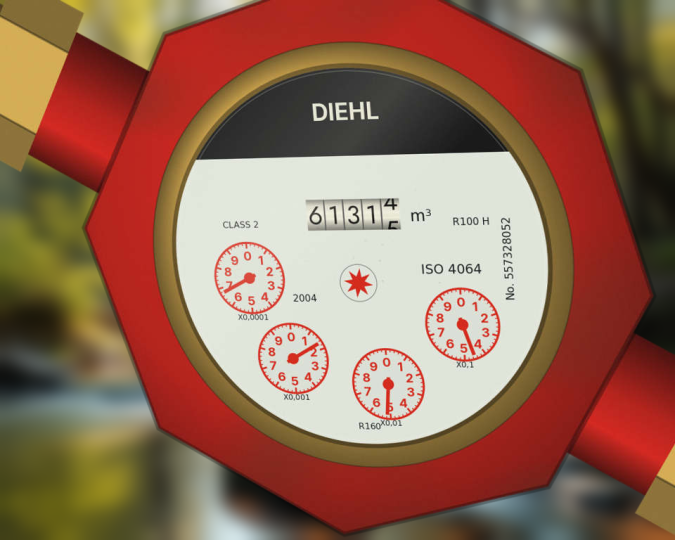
61314.4516 m³
